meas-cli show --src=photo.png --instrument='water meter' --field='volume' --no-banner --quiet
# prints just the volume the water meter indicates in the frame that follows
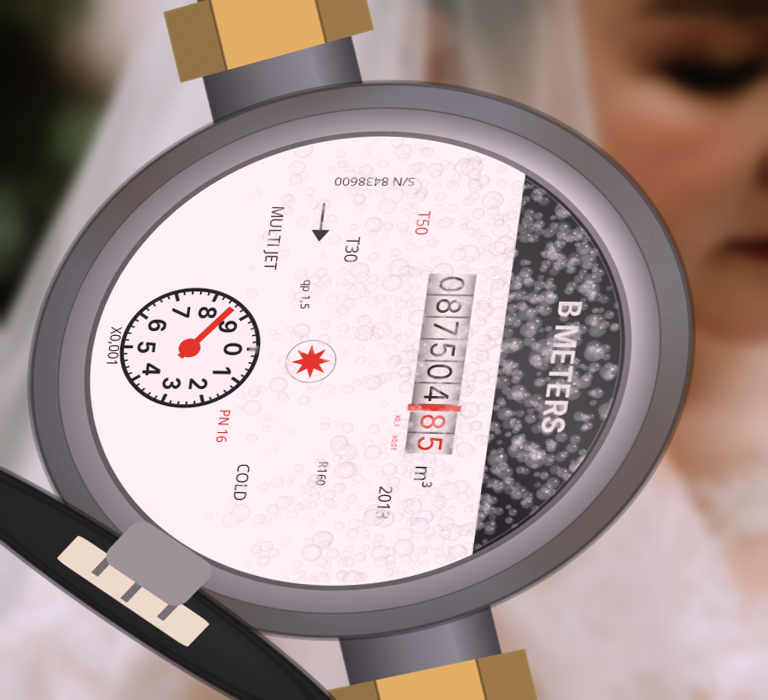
87504.858 m³
